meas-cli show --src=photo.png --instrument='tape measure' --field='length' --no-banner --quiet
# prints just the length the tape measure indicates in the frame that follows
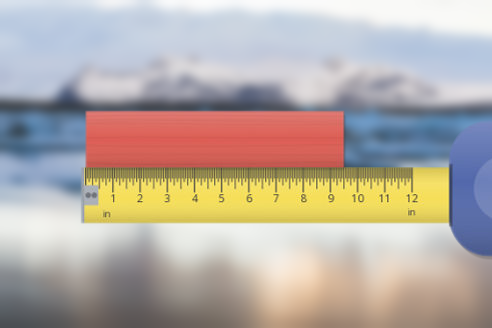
9.5 in
